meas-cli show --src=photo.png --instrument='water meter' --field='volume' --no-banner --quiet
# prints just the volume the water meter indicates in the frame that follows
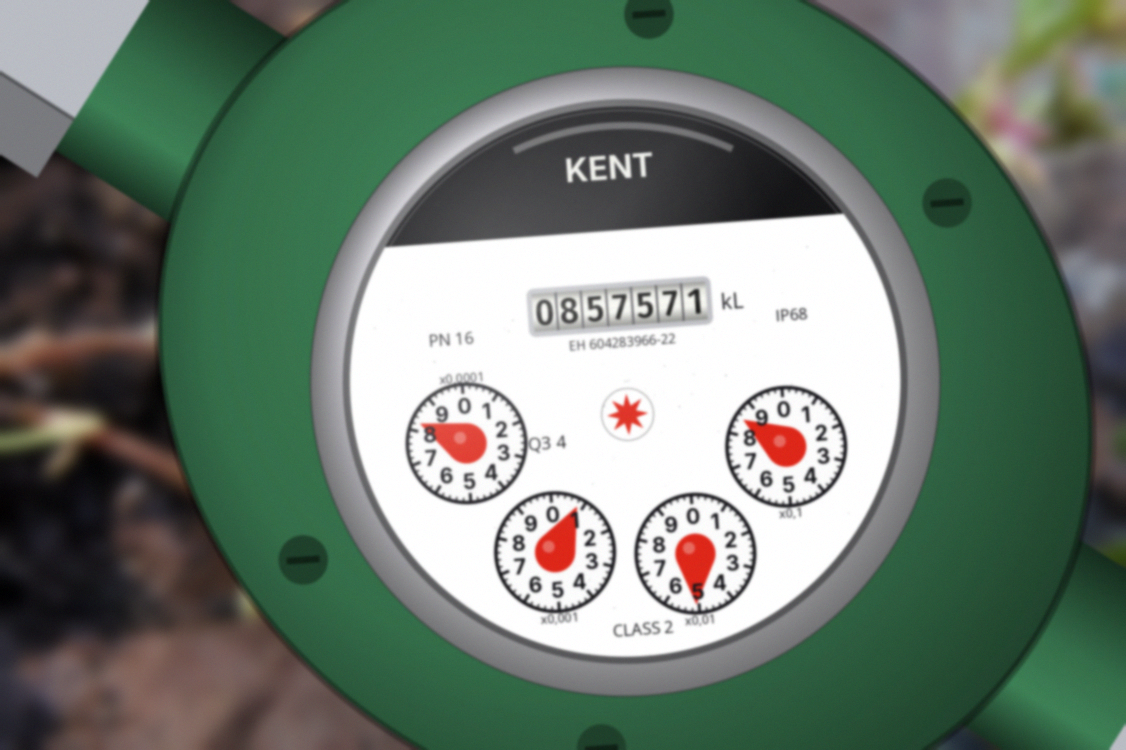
857571.8508 kL
